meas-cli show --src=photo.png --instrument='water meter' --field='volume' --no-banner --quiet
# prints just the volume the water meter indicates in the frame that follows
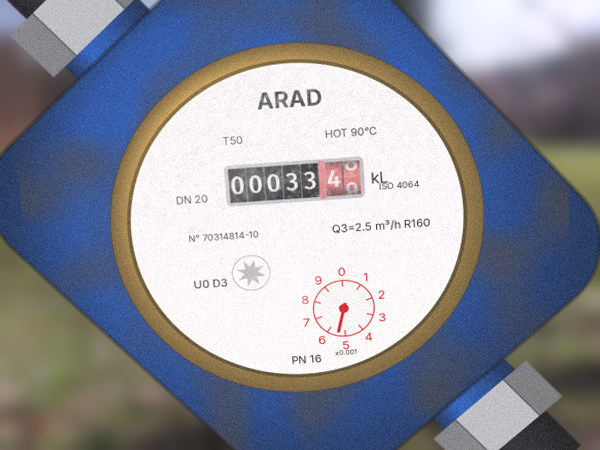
33.485 kL
